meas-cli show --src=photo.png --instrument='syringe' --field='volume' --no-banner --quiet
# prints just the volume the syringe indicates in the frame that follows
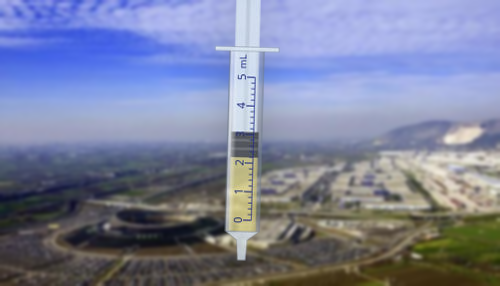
2.2 mL
